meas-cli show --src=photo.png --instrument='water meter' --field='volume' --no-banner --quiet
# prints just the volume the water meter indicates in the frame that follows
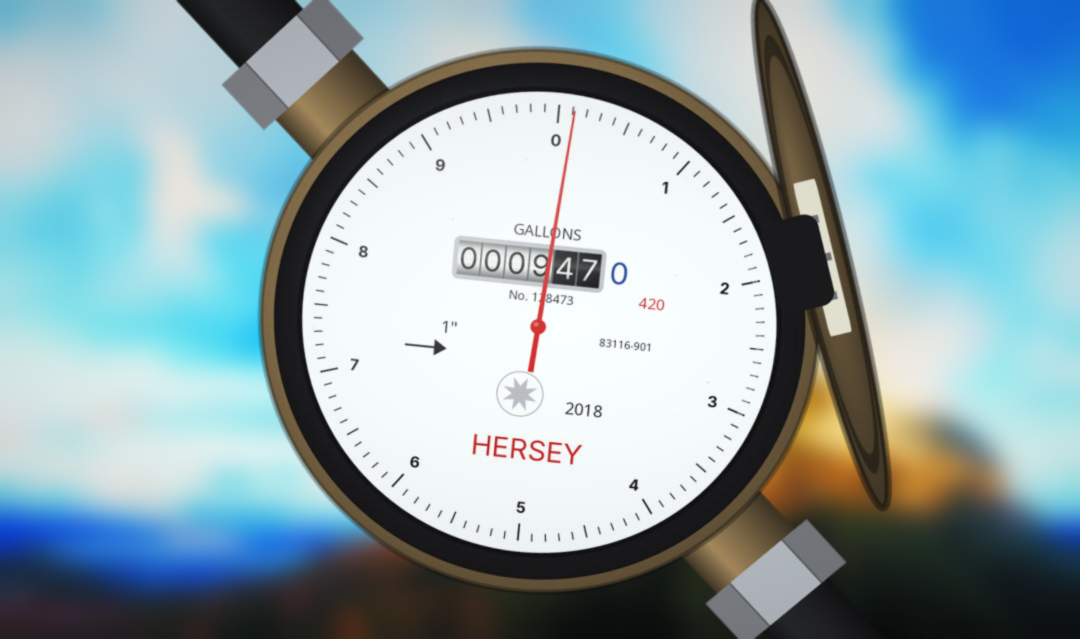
9470.1 gal
